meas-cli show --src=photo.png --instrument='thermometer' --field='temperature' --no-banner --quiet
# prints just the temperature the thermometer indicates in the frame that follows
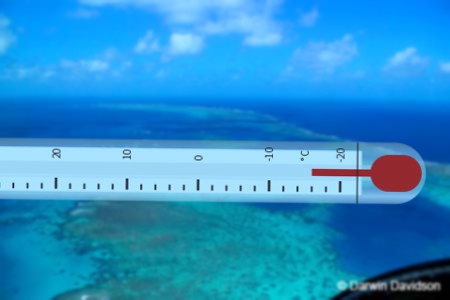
-16 °C
